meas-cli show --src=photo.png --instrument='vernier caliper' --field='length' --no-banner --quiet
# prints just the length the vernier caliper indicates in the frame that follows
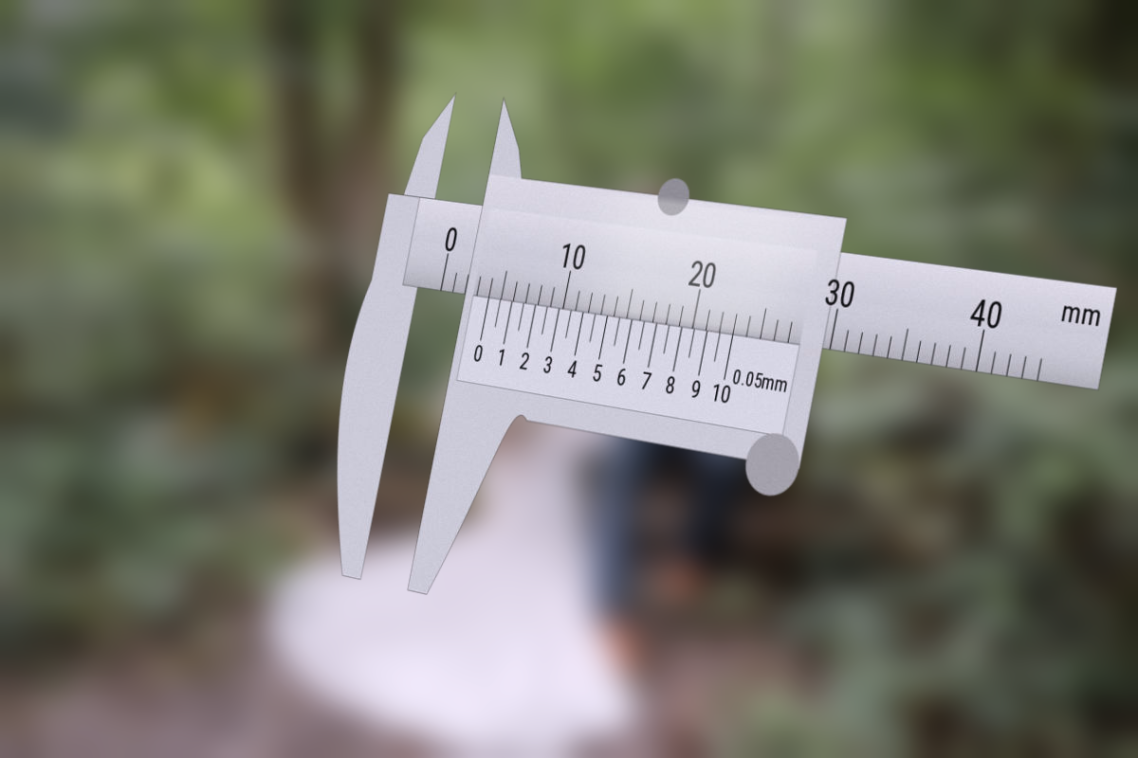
4.0 mm
